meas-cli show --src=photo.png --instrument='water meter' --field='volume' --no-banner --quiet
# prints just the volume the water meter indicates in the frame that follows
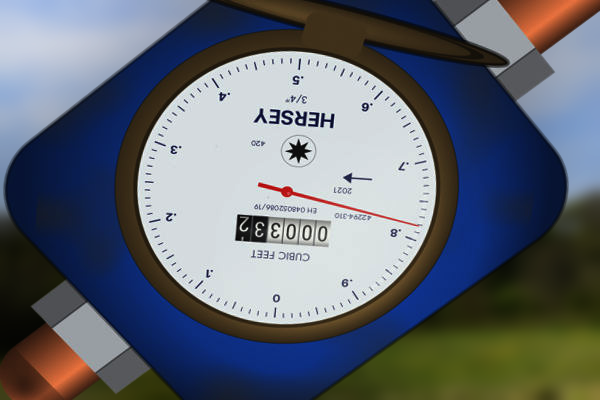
331.78 ft³
